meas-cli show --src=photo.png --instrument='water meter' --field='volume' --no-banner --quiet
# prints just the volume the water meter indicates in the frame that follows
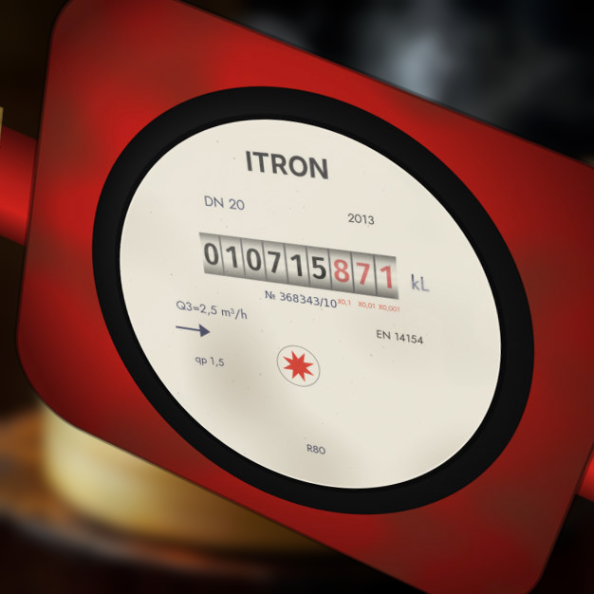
10715.871 kL
